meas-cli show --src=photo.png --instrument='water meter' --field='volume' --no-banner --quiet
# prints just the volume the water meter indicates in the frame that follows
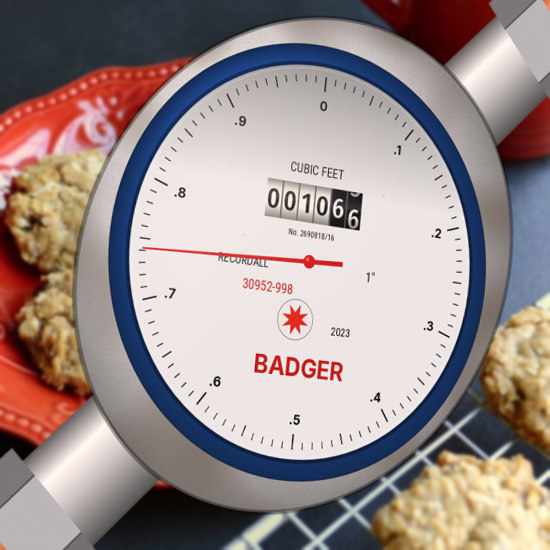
1065.74 ft³
